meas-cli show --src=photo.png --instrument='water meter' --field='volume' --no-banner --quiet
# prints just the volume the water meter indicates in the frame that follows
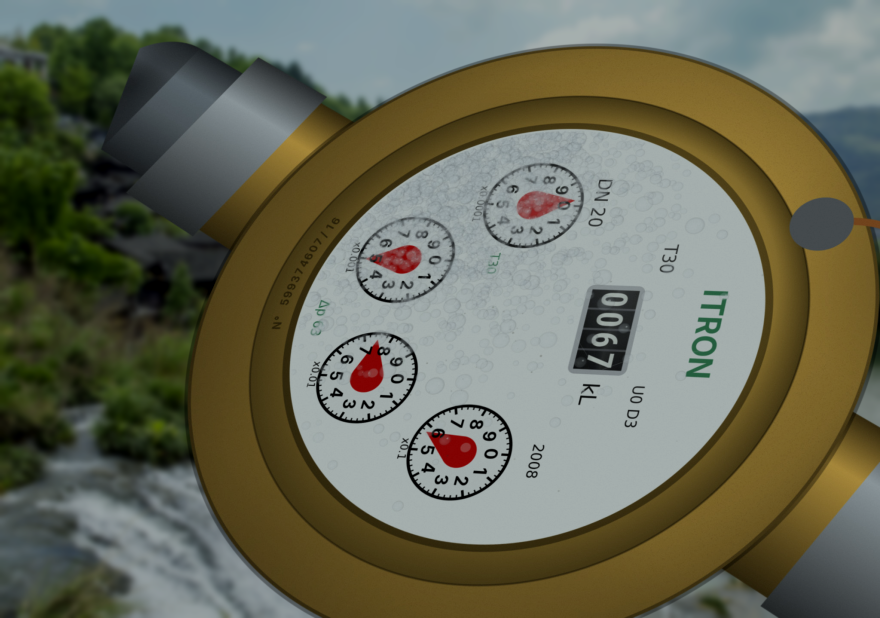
67.5749 kL
